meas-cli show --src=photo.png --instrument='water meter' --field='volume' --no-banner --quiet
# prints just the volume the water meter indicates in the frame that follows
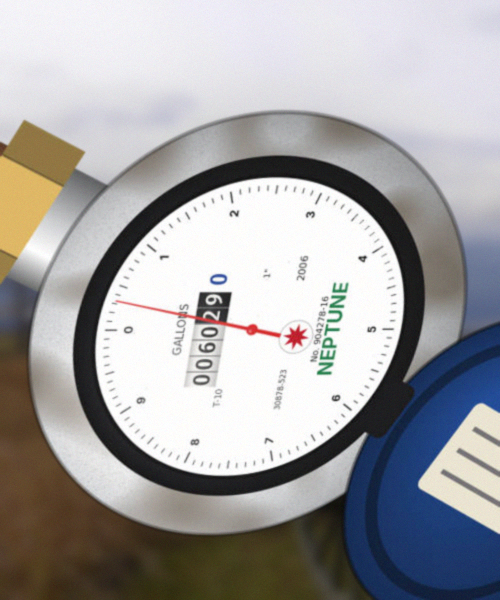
60290.3 gal
